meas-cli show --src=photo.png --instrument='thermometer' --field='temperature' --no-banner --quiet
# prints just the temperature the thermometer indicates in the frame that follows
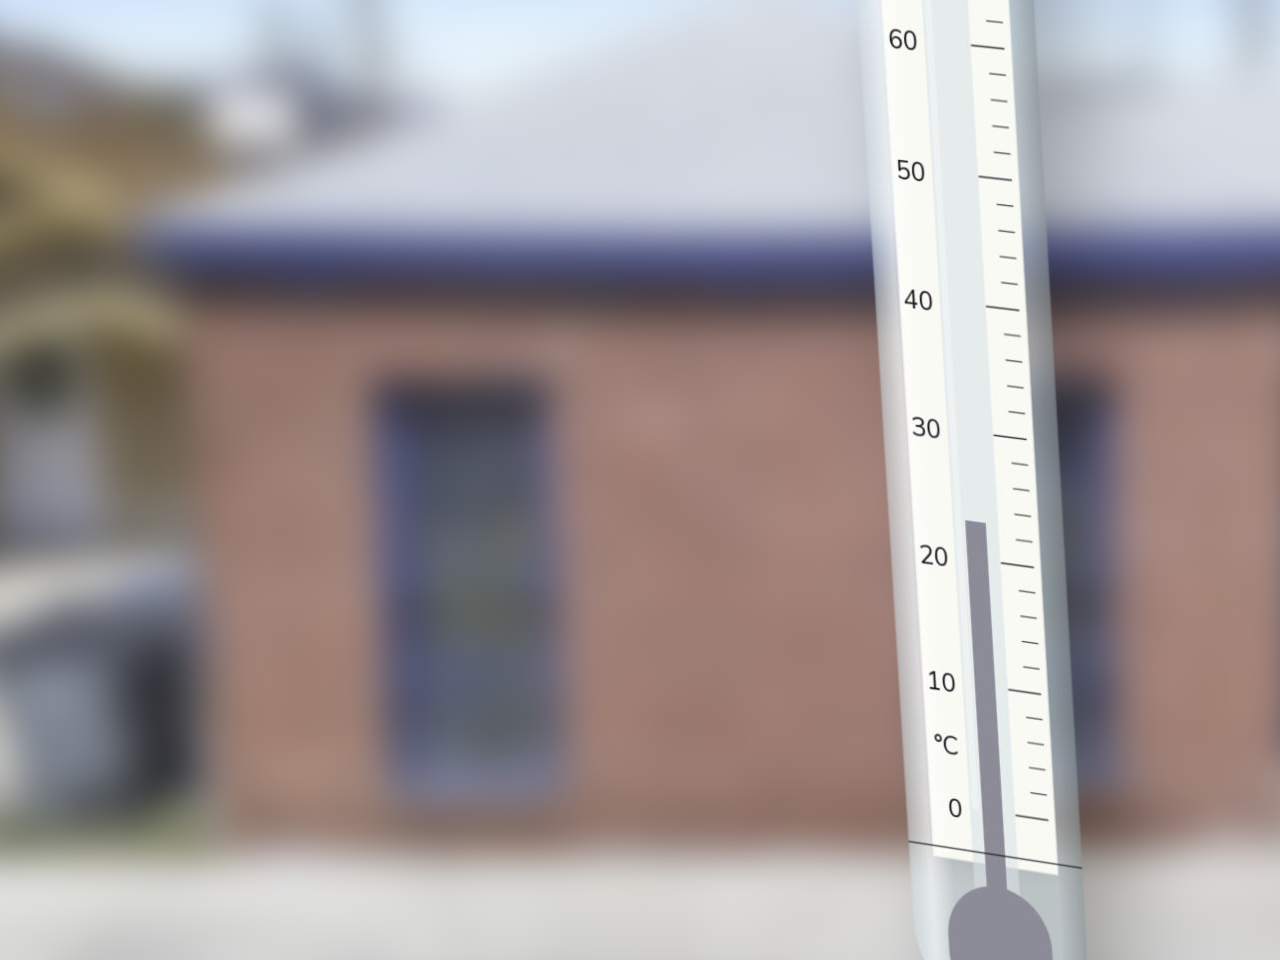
23 °C
